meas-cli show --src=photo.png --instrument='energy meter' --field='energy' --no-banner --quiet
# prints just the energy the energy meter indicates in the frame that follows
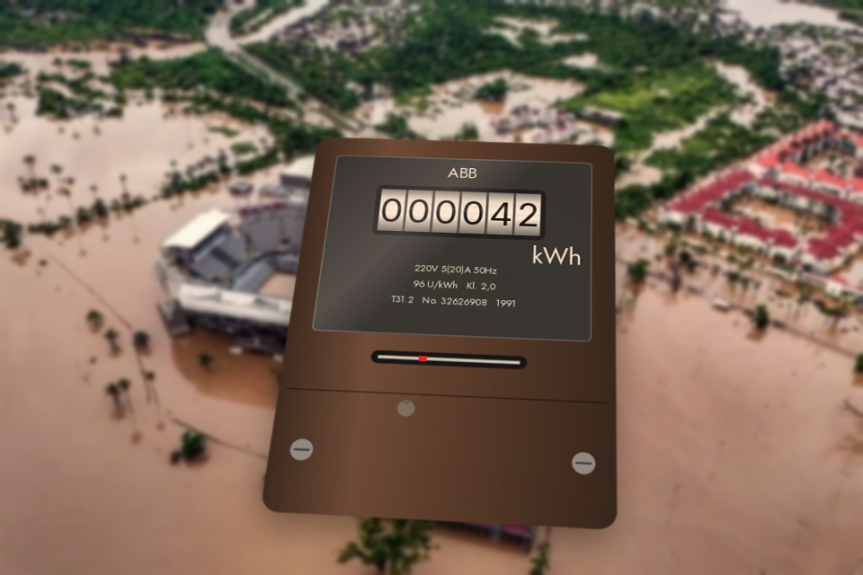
42 kWh
